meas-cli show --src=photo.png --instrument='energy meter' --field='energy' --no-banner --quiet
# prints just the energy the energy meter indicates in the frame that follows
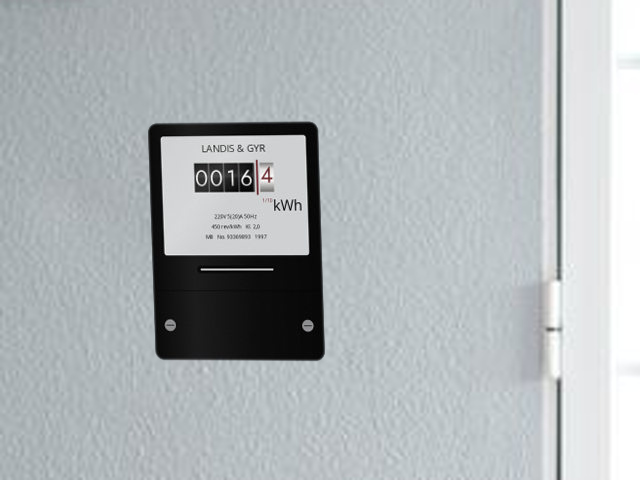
16.4 kWh
